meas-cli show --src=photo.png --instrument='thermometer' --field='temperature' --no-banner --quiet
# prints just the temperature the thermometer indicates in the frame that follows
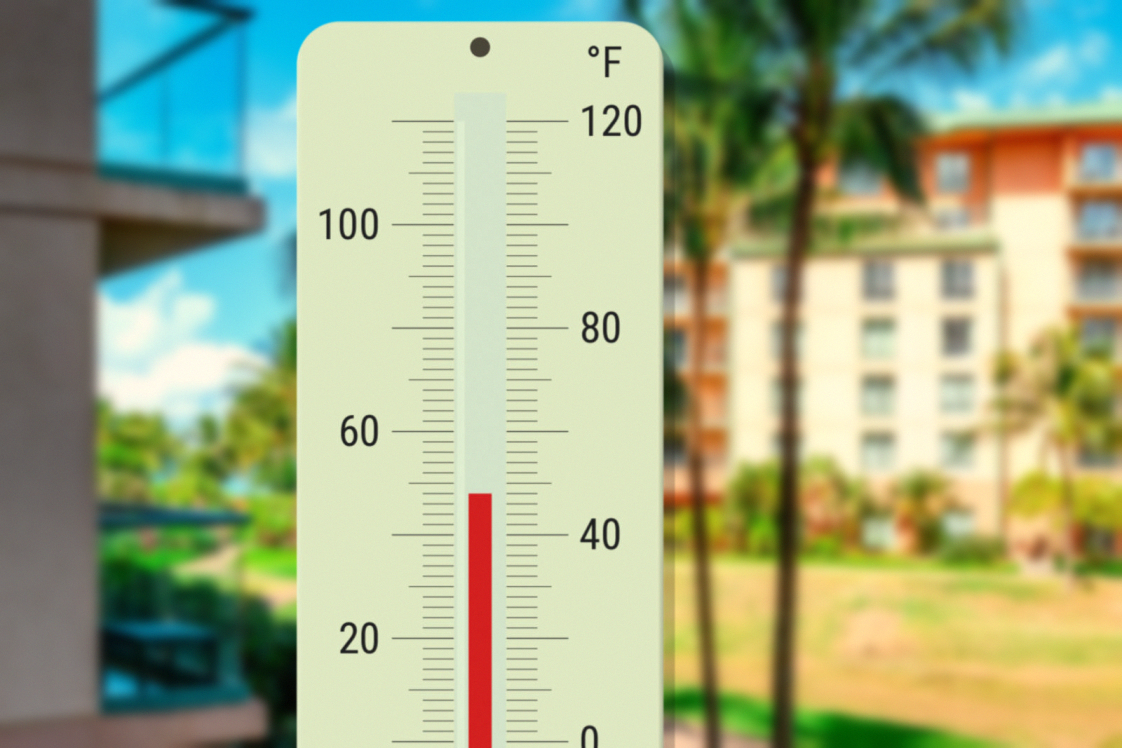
48 °F
